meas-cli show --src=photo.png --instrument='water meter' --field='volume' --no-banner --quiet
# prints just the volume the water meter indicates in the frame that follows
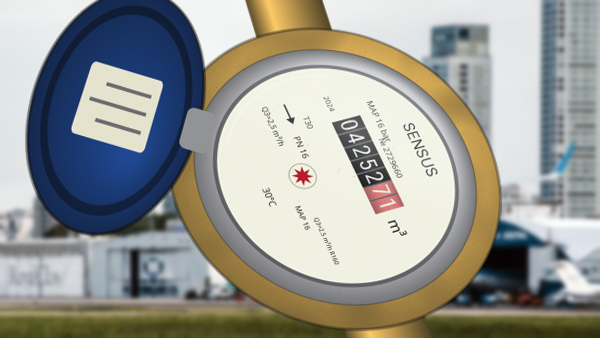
4252.71 m³
